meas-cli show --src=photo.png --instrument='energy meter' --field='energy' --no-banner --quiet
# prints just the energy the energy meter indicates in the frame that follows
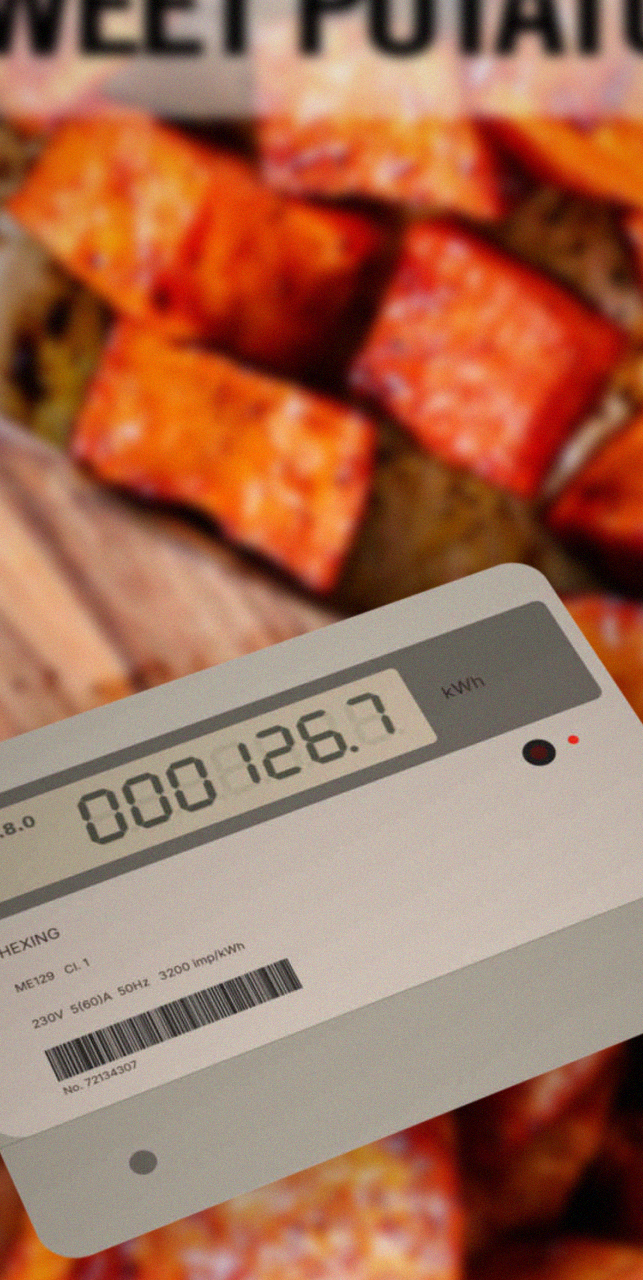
126.7 kWh
